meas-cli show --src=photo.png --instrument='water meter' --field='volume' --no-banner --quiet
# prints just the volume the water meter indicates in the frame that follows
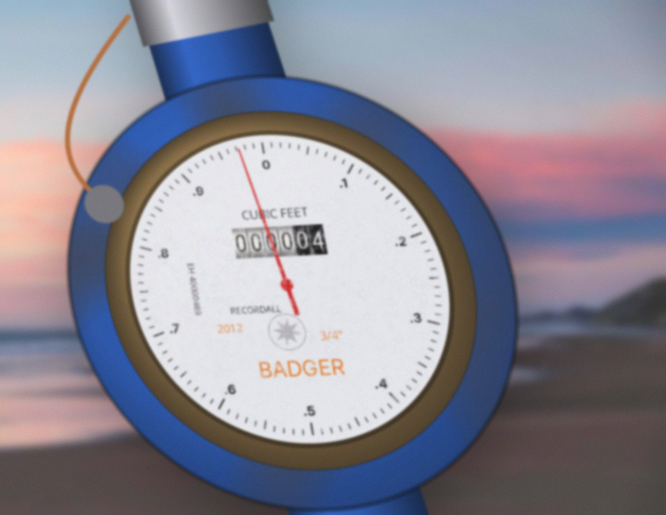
3.97 ft³
